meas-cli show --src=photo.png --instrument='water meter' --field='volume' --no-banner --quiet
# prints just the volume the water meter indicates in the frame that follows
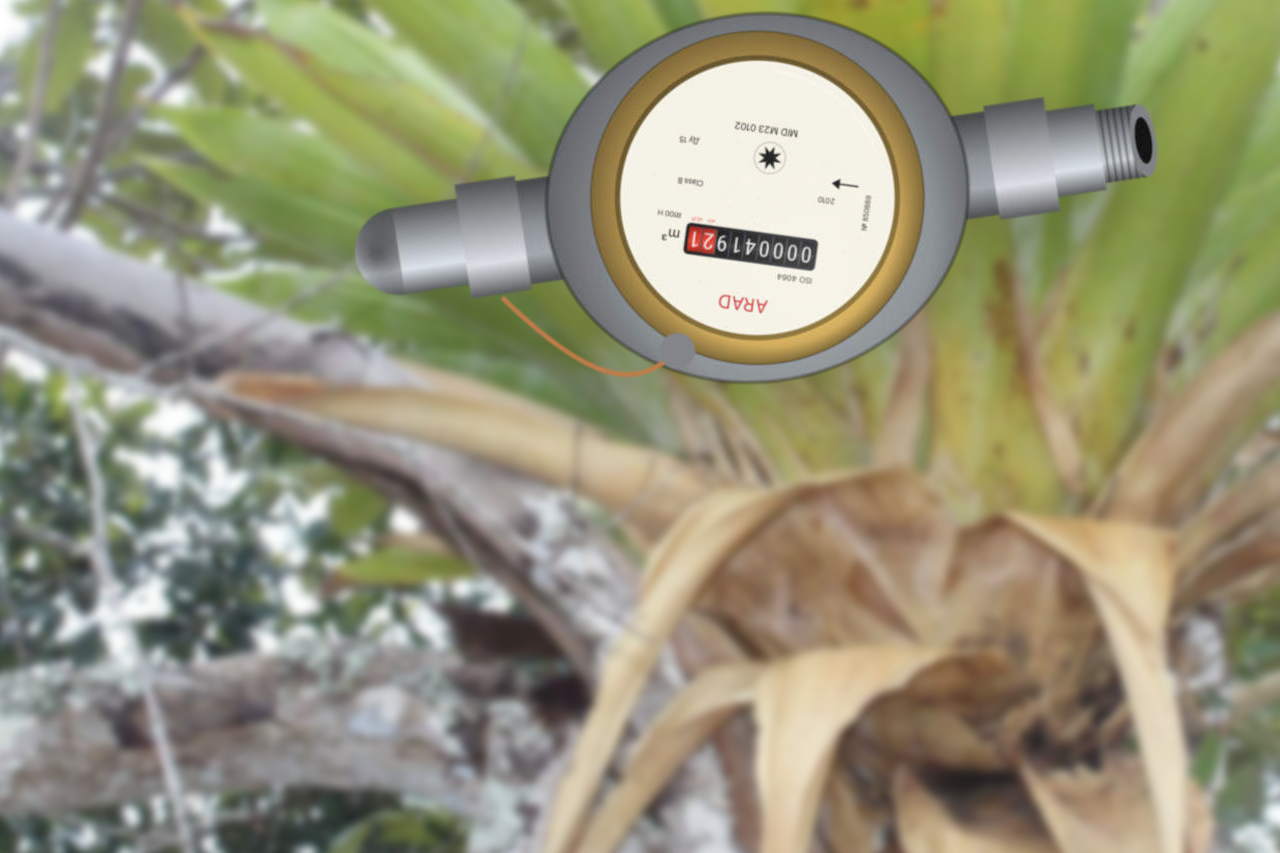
419.21 m³
